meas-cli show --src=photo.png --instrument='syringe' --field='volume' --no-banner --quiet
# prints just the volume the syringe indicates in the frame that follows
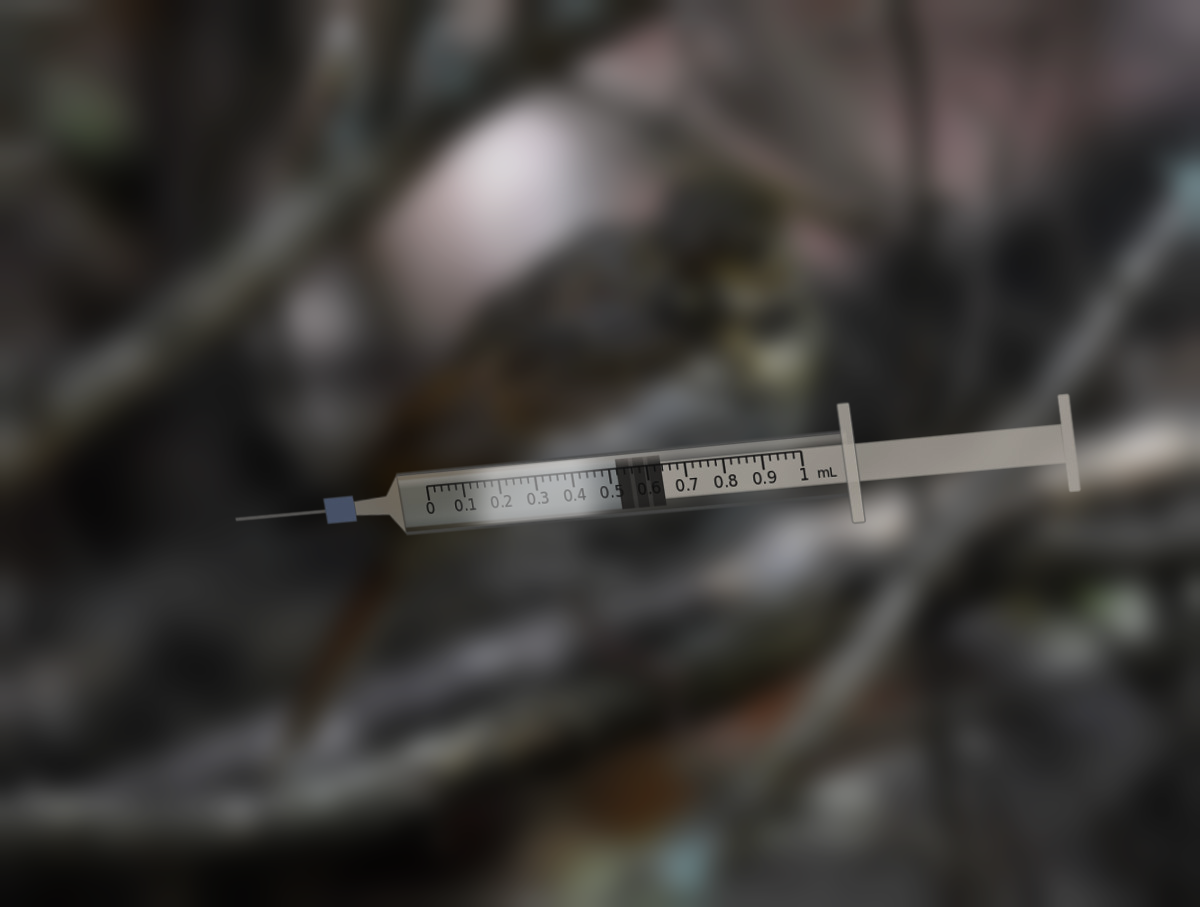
0.52 mL
